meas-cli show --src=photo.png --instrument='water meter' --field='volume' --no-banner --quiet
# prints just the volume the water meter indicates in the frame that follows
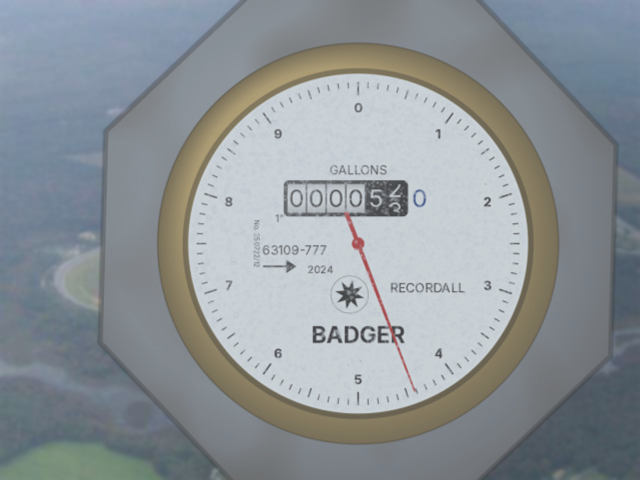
524.4 gal
